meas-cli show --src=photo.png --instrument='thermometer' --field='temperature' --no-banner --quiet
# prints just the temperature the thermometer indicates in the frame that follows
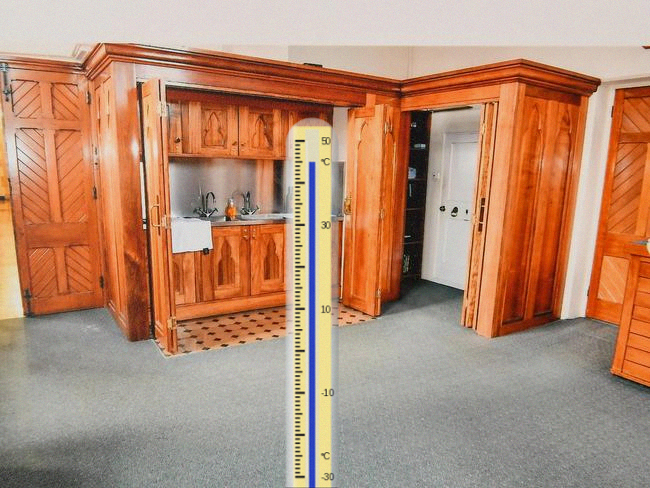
45 °C
